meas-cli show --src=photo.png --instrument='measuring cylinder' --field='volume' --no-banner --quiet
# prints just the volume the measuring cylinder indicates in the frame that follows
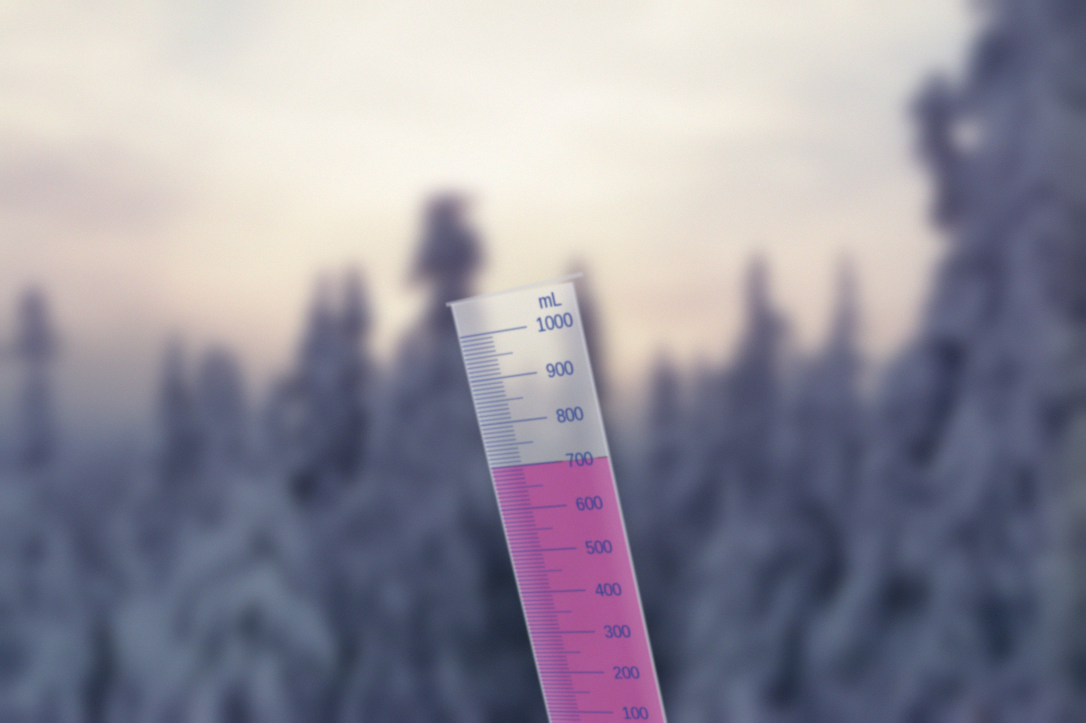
700 mL
